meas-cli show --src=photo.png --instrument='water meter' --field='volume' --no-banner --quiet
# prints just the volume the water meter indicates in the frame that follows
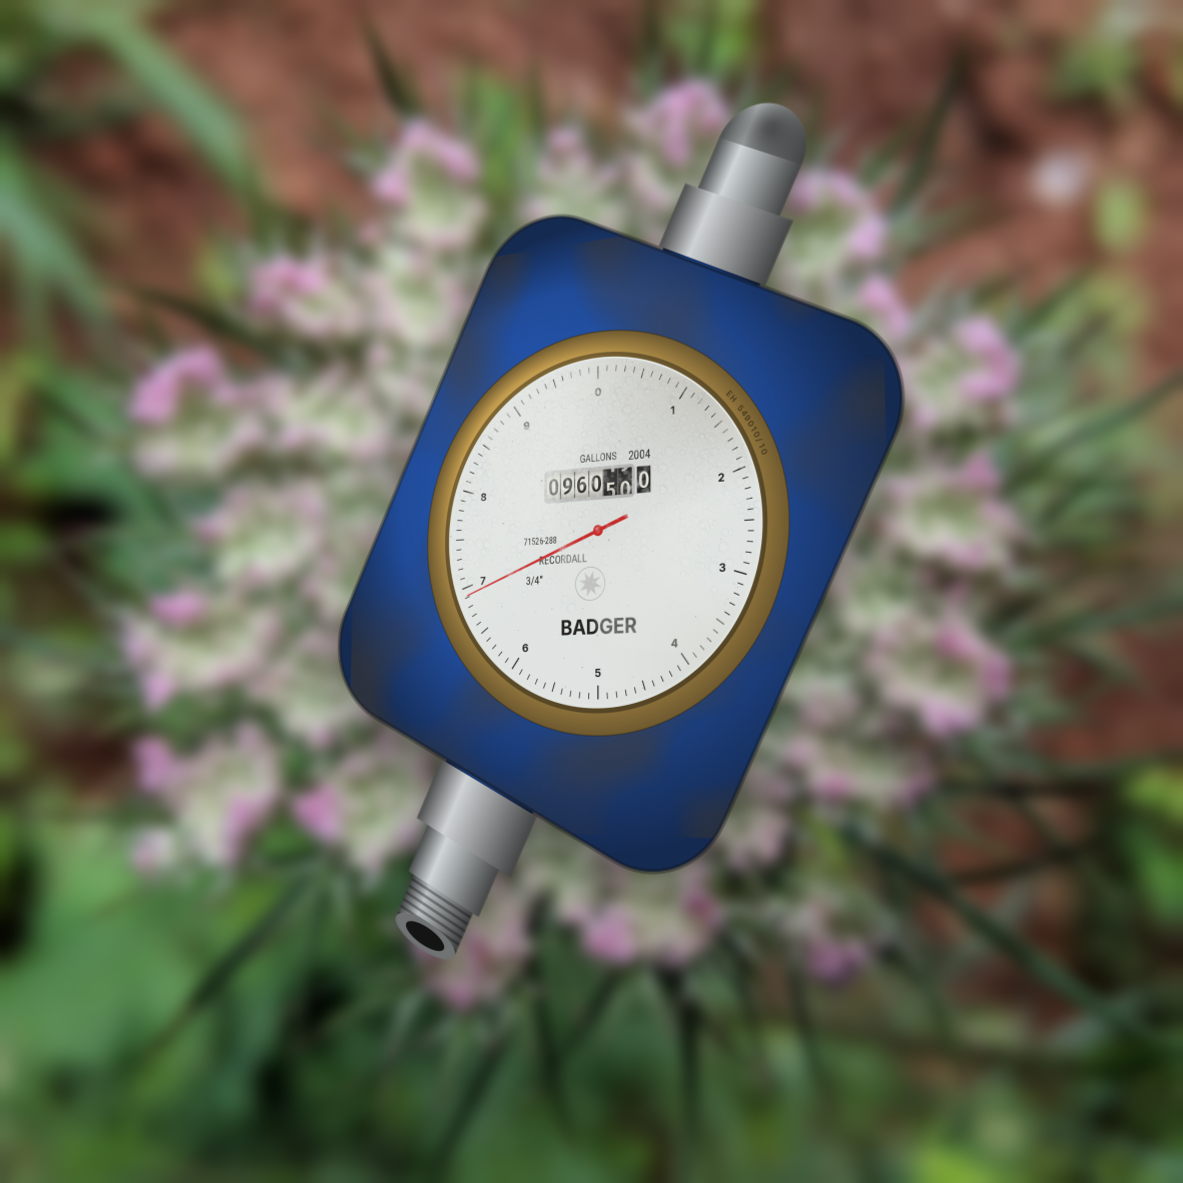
960496.9 gal
